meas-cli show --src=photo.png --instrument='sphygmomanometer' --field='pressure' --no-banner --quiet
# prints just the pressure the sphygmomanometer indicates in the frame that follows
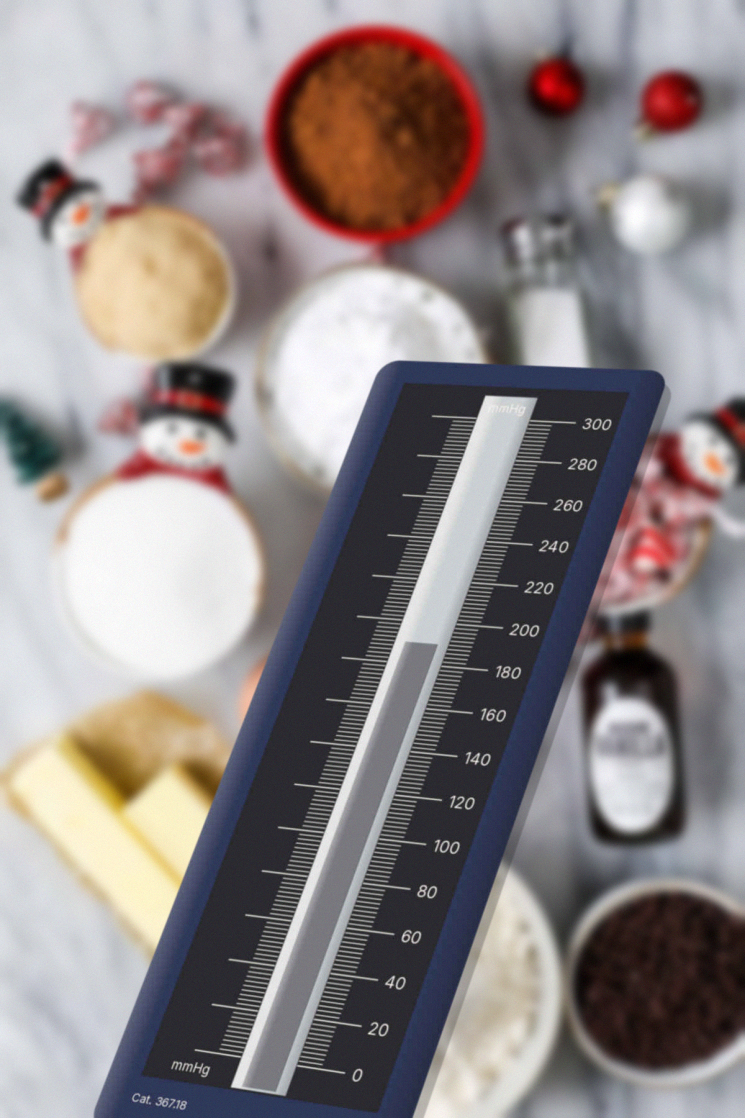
190 mmHg
